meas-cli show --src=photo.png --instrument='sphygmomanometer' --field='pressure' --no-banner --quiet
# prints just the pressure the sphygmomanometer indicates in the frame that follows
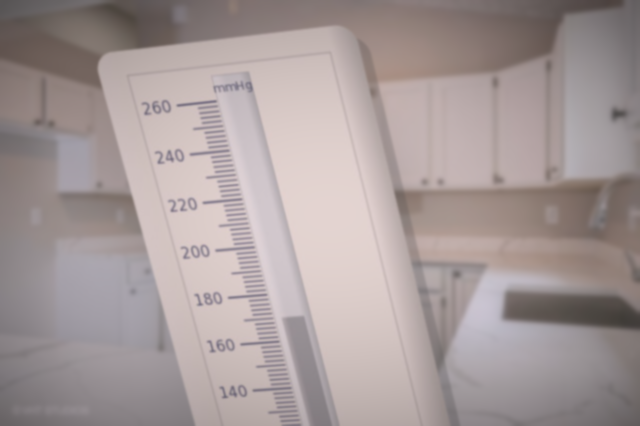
170 mmHg
